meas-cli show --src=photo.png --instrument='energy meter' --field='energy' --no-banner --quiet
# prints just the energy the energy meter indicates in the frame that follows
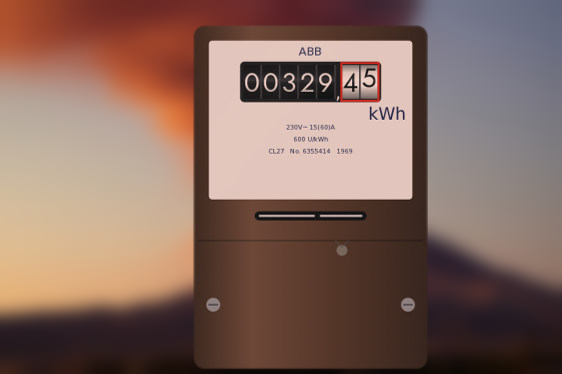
329.45 kWh
